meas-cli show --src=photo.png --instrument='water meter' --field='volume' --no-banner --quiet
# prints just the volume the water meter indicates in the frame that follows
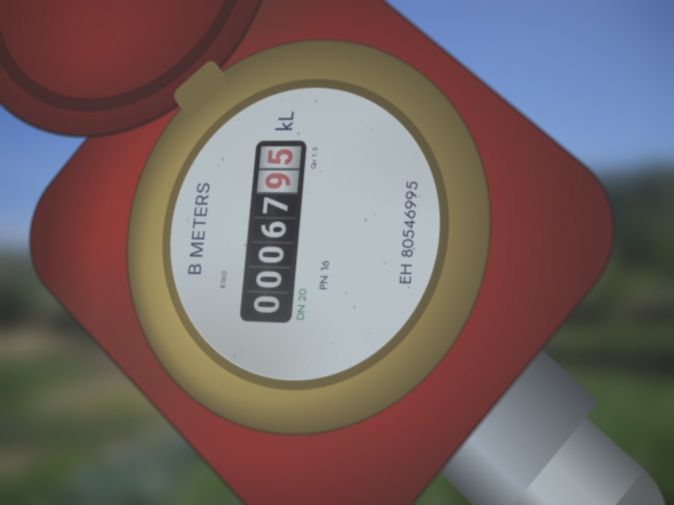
67.95 kL
